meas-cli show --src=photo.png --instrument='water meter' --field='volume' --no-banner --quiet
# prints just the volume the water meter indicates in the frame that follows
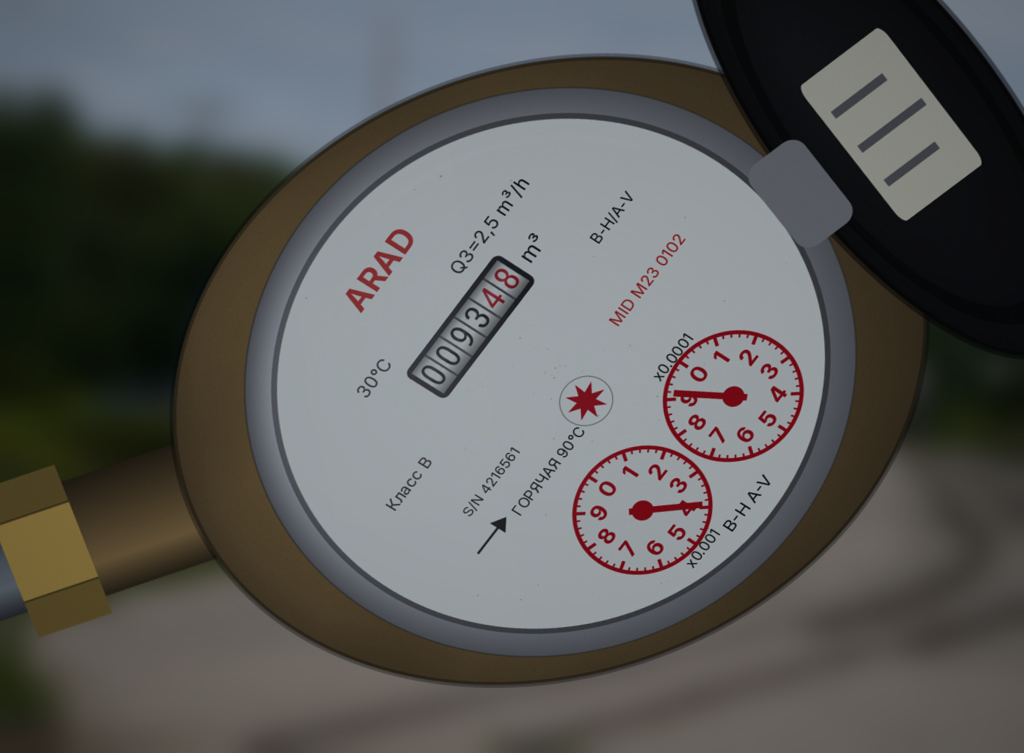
93.4839 m³
